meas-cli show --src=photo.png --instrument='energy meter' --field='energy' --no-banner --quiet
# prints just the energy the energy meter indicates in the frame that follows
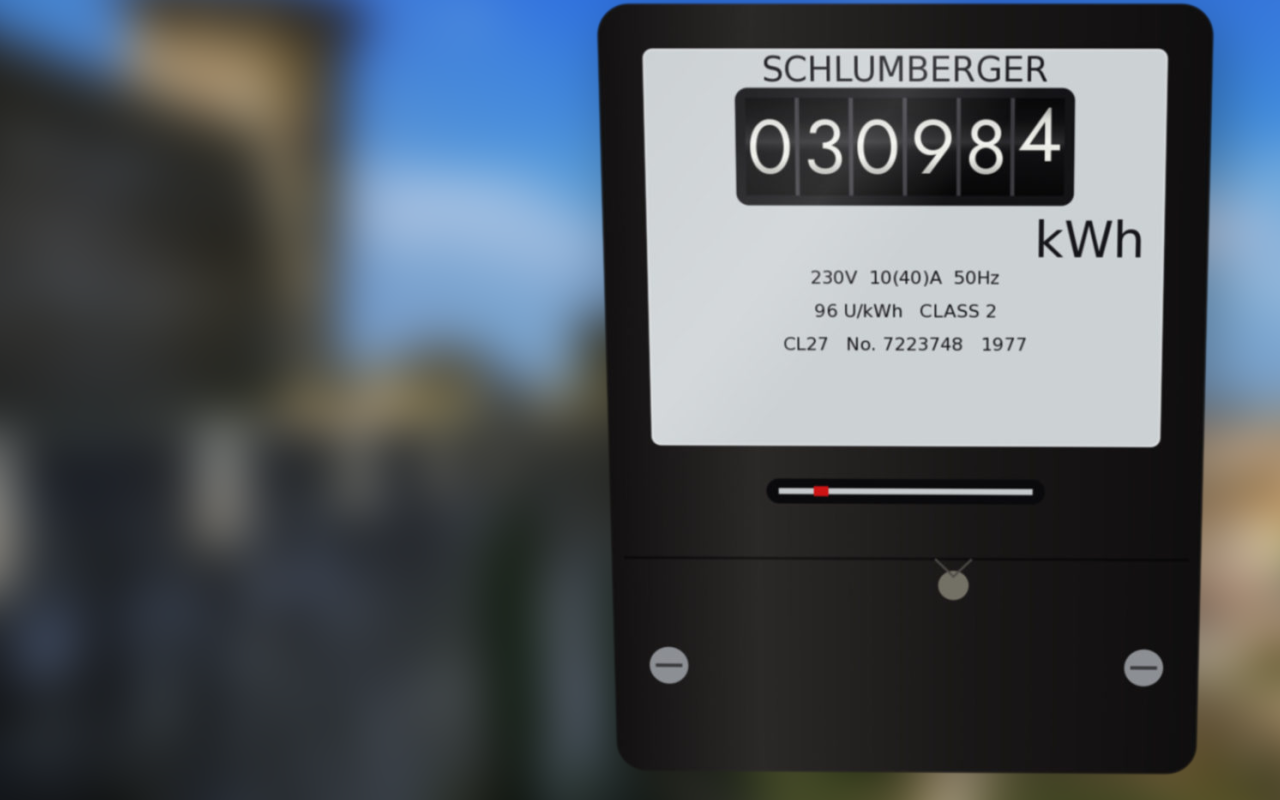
30984 kWh
